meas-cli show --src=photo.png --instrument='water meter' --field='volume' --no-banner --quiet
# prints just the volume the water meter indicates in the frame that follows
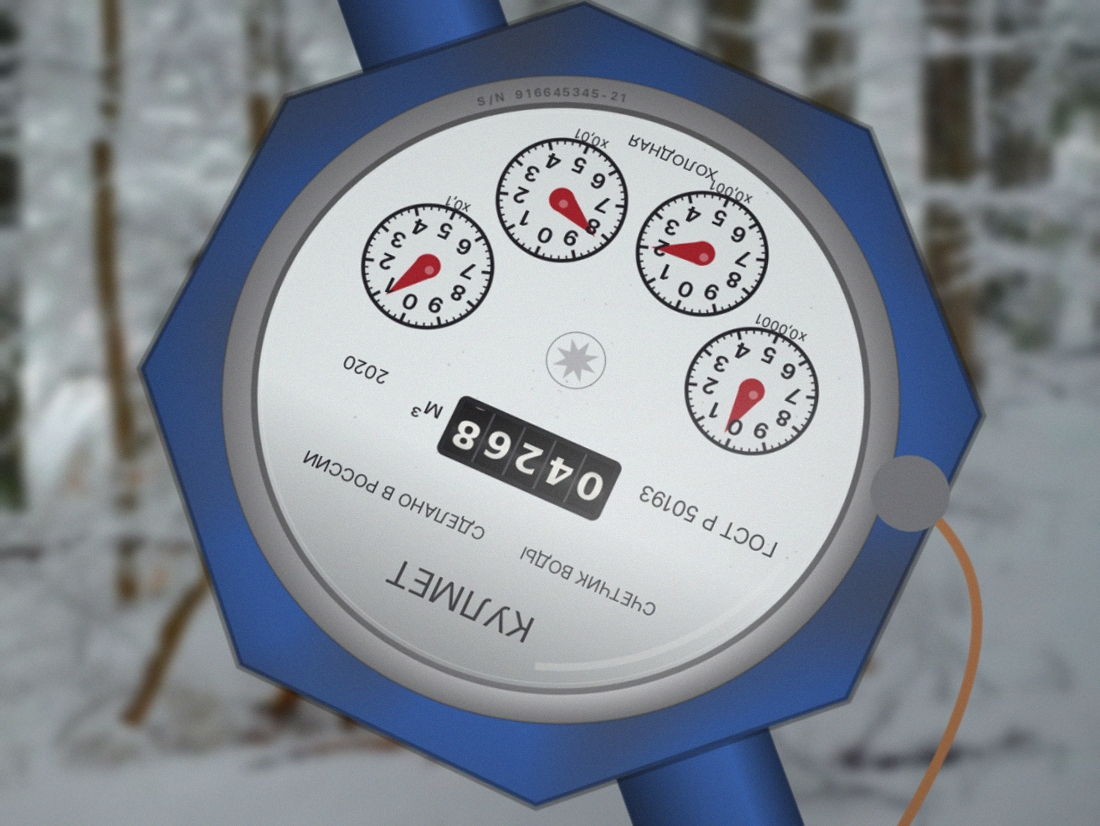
4268.0820 m³
